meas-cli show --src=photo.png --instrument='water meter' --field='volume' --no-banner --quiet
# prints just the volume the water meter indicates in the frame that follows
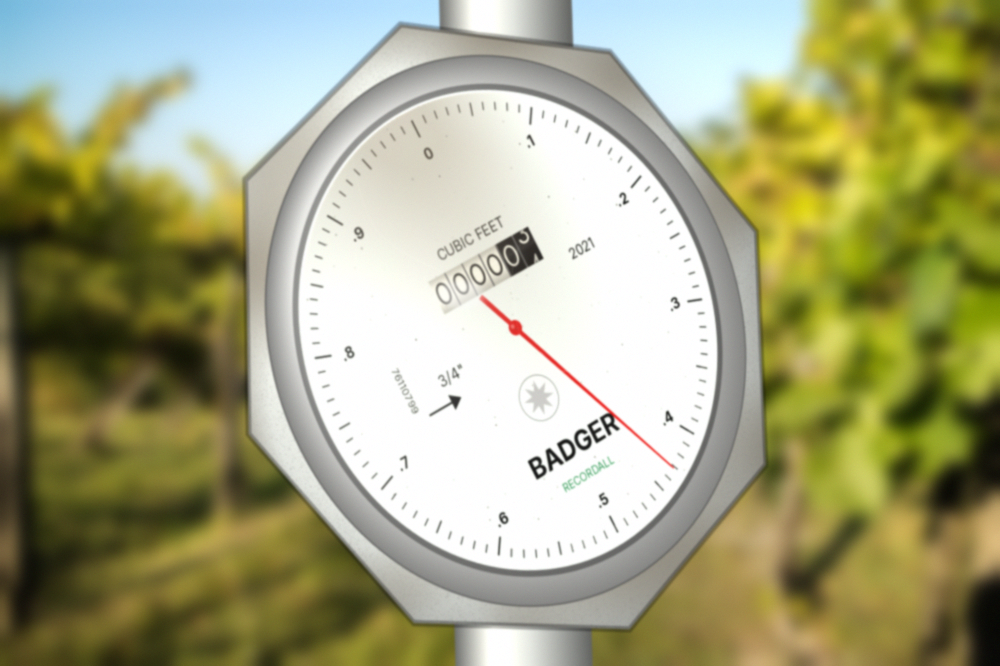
3.43 ft³
